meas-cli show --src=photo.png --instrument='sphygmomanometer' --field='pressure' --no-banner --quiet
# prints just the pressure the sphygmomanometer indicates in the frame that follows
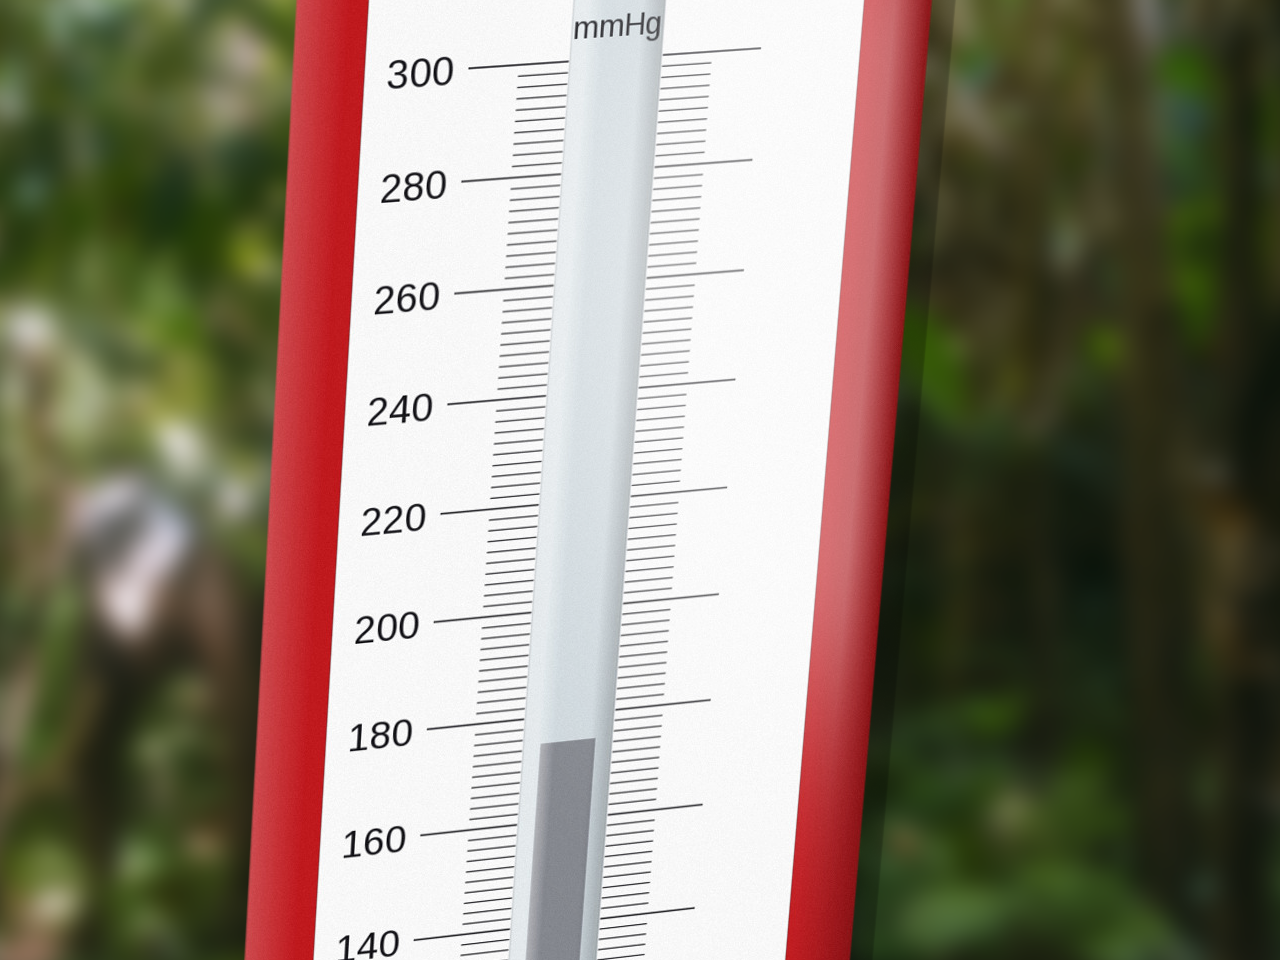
175 mmHg
